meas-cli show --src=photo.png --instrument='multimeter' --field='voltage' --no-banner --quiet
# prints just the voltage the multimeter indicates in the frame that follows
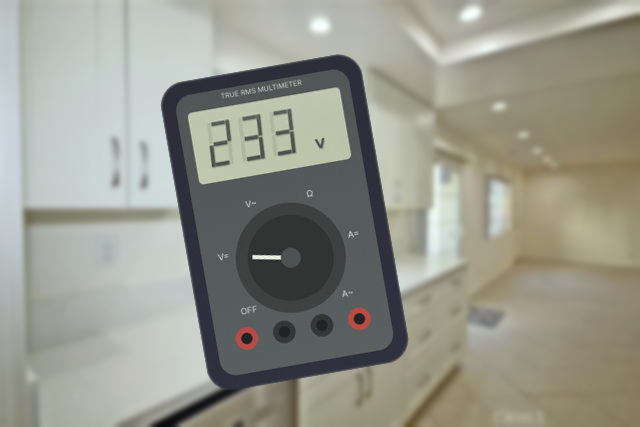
233 V
